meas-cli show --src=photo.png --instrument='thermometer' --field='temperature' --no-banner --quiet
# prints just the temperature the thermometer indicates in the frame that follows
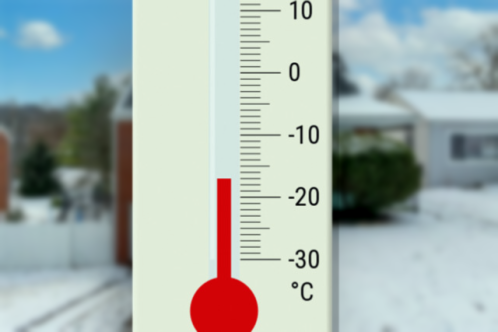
-17 °C
